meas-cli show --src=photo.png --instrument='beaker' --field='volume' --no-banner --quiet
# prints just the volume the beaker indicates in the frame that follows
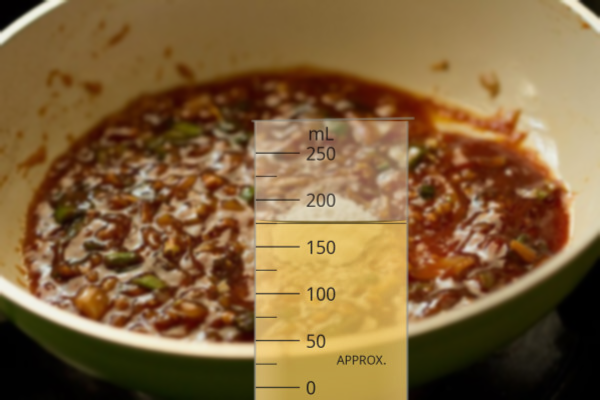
175 mL
